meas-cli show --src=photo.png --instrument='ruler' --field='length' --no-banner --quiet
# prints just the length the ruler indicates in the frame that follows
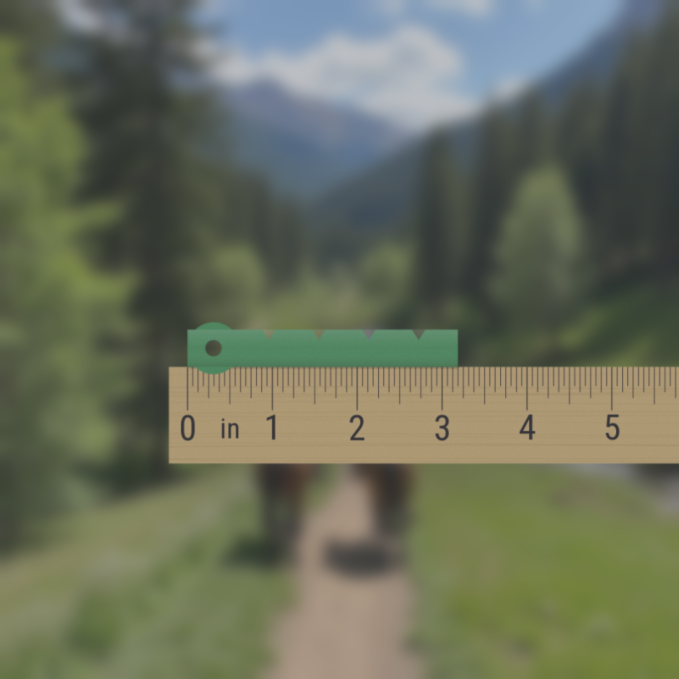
3.1875 in
